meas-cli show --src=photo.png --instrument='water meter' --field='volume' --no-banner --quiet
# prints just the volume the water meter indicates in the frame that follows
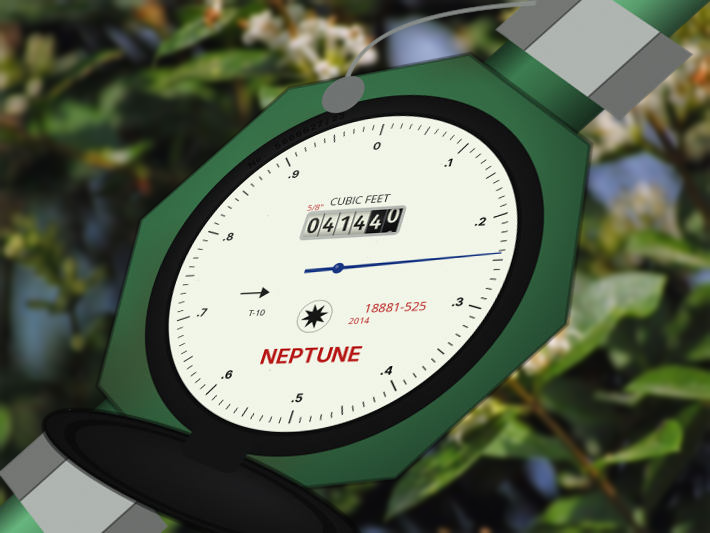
41440.24 ft³
